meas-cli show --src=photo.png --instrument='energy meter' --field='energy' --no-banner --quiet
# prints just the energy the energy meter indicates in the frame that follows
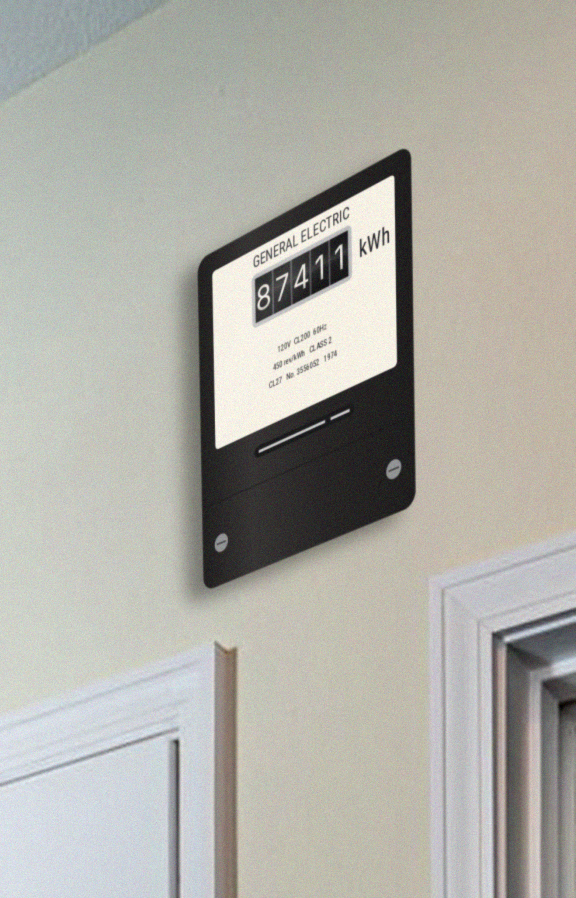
87411 kWh
